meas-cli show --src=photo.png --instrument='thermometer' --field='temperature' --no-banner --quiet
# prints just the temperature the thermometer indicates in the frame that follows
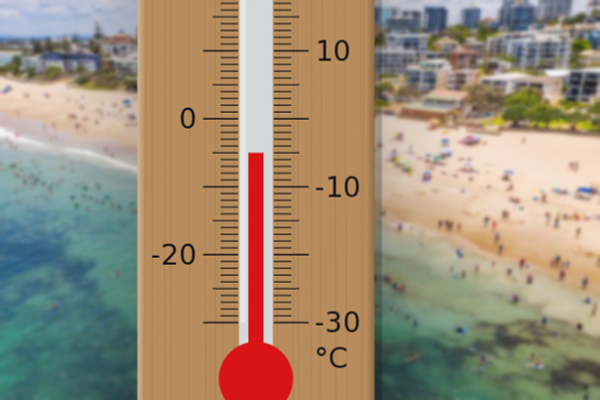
-5 °C
